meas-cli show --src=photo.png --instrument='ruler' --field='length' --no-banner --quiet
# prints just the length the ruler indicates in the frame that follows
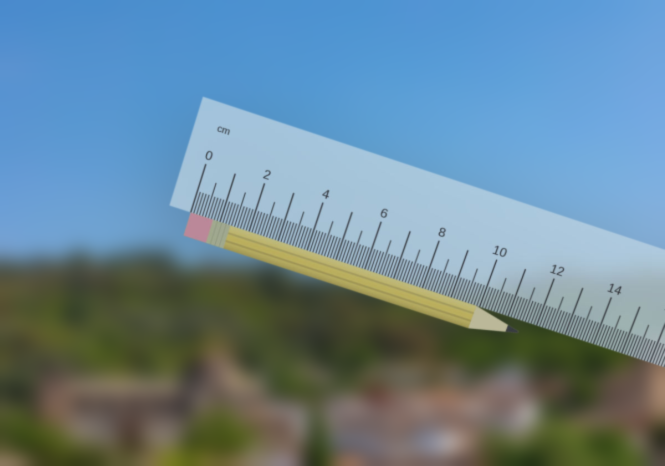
11.5 cm
